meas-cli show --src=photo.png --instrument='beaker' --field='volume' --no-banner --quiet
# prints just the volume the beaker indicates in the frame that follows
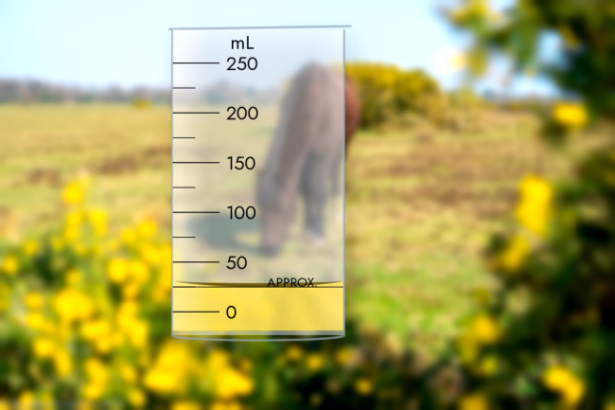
25 mL
